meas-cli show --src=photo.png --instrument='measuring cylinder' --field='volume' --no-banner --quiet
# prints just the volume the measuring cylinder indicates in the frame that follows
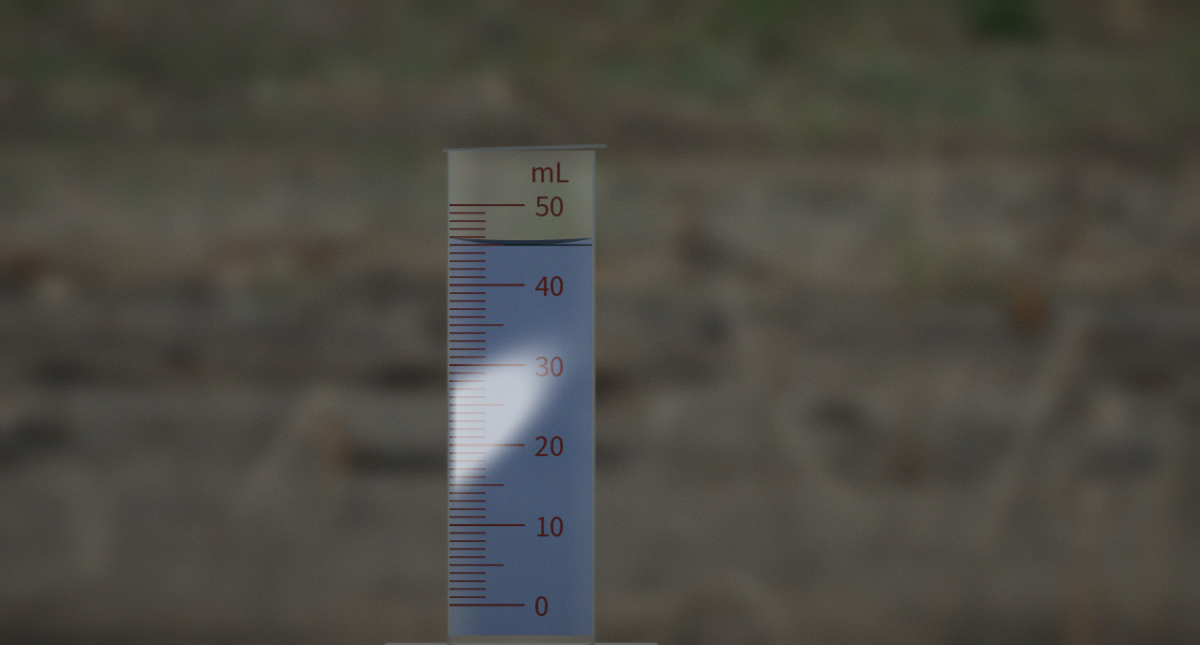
45 mL
